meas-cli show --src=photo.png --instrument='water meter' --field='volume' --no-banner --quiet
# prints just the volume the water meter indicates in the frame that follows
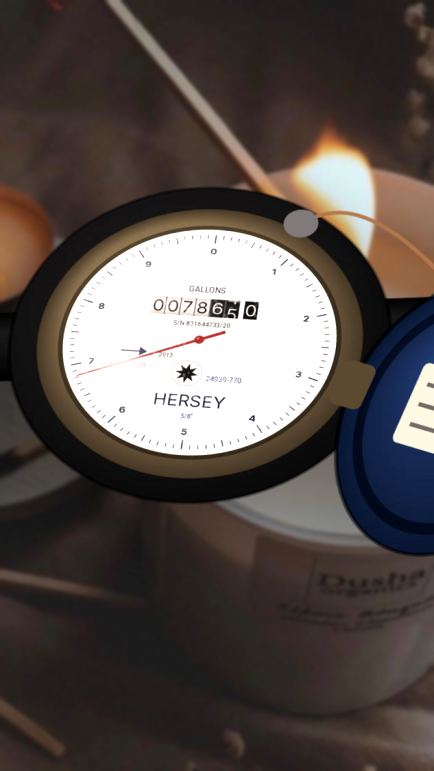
78646.8 gal
